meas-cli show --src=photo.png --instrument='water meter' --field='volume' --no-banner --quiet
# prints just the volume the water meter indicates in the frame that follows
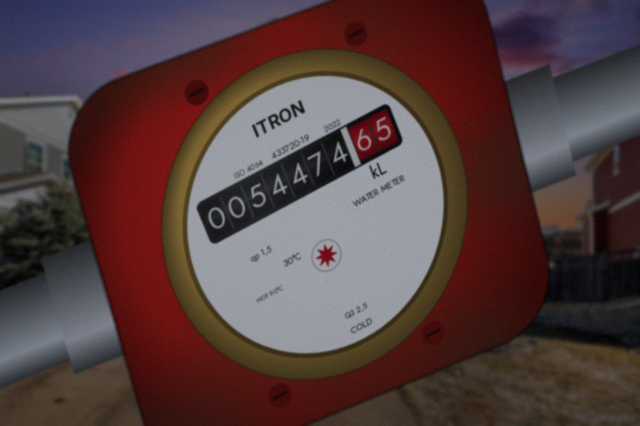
54474.65 kL
